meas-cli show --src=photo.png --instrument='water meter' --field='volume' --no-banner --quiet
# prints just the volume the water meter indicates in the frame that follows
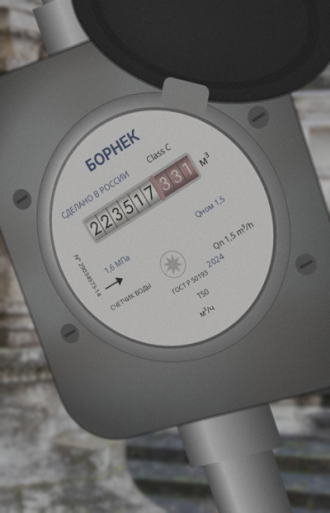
223517.331 m³
